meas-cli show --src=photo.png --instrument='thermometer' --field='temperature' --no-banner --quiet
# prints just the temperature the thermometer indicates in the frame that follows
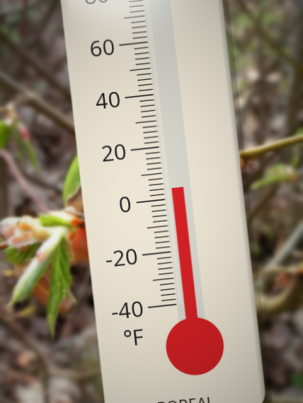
4 °F
